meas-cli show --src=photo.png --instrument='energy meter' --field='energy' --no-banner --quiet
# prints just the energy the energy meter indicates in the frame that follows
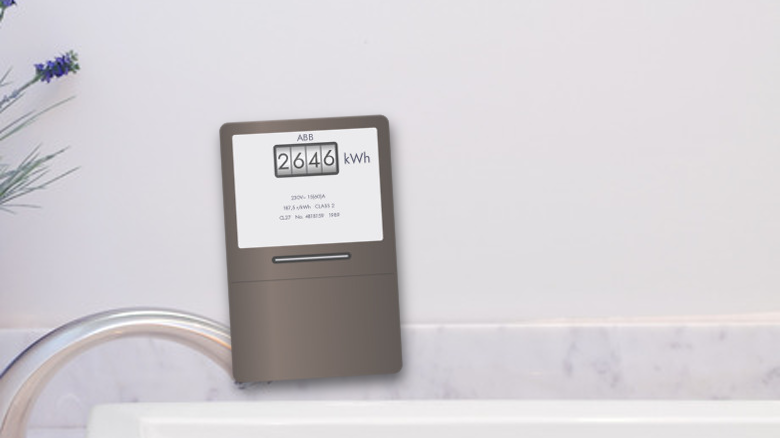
2646 kWh
